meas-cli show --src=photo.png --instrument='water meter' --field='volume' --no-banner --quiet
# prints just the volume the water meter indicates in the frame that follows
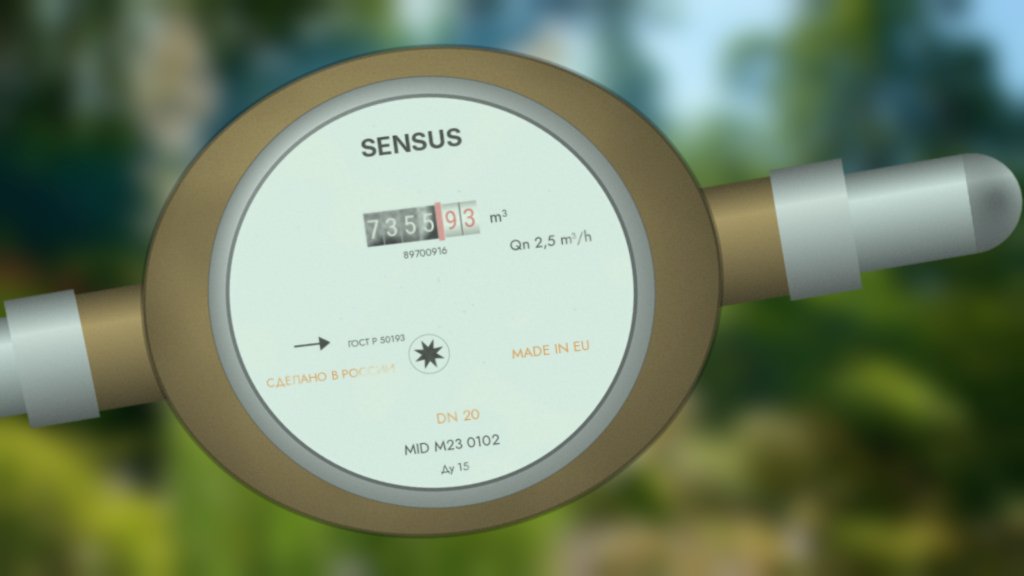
7355.93 m³
